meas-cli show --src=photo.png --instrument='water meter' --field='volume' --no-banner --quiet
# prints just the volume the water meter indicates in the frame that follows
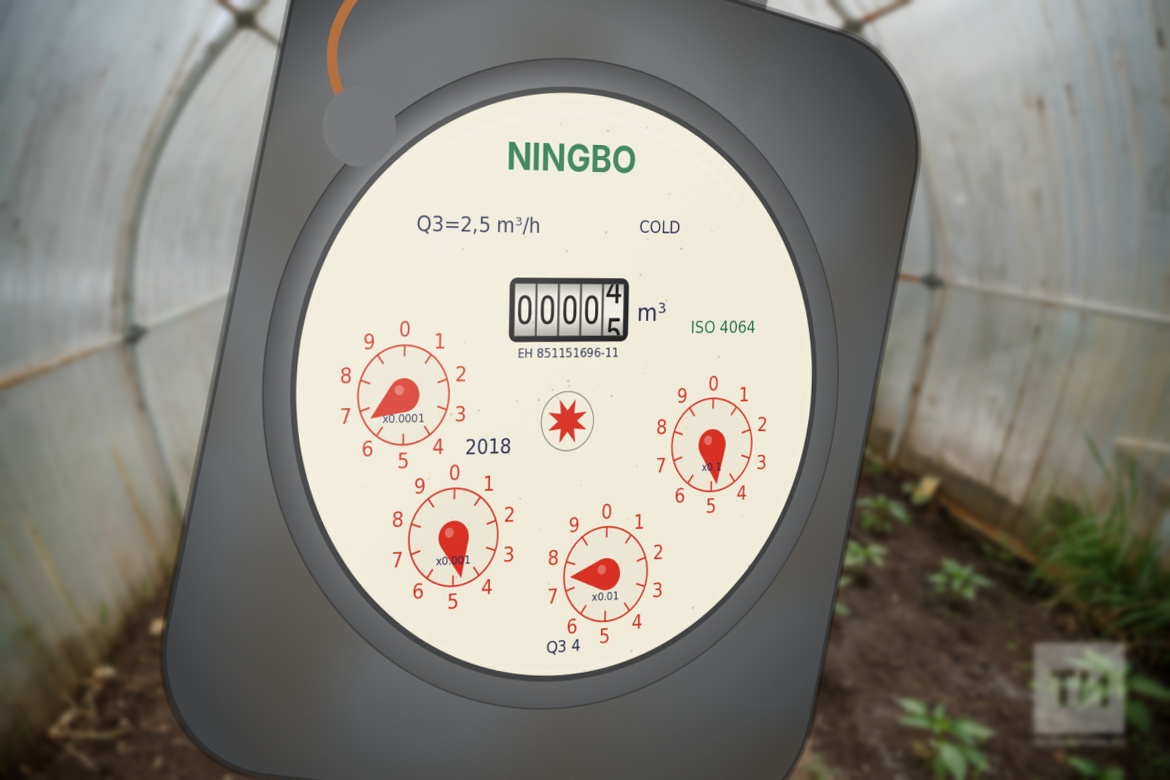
4.4746 m³
